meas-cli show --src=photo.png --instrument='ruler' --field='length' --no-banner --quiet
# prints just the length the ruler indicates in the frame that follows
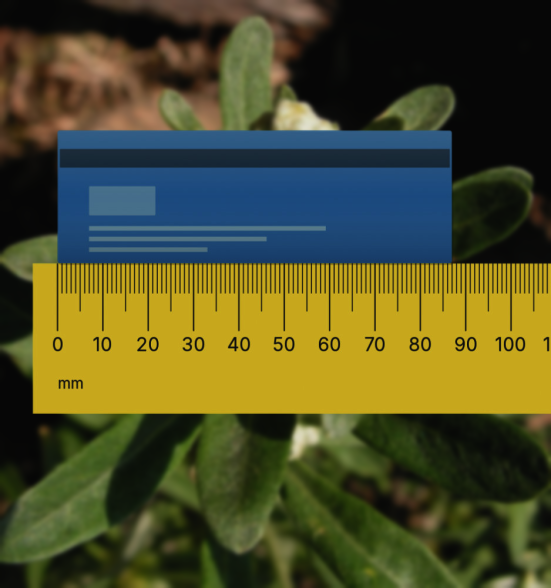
87 mm
